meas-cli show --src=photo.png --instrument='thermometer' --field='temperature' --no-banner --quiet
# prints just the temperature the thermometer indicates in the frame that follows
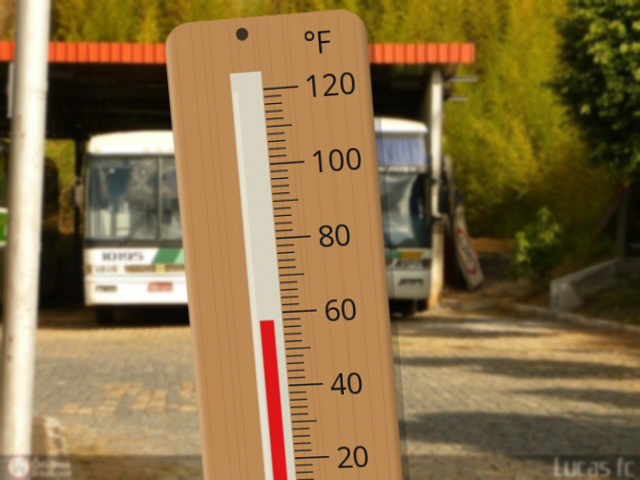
58 °F
